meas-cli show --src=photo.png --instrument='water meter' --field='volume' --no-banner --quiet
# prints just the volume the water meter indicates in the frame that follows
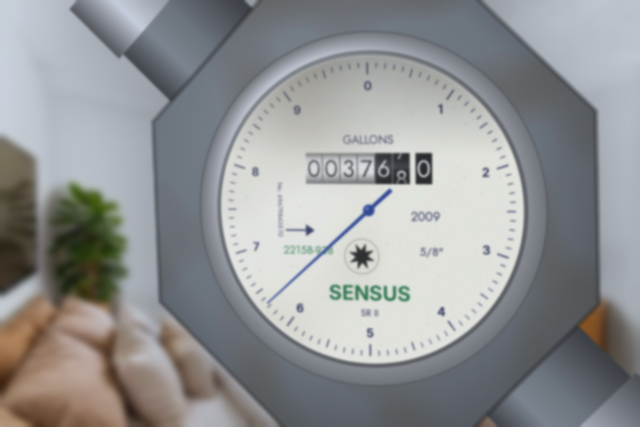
37676.3 gal
